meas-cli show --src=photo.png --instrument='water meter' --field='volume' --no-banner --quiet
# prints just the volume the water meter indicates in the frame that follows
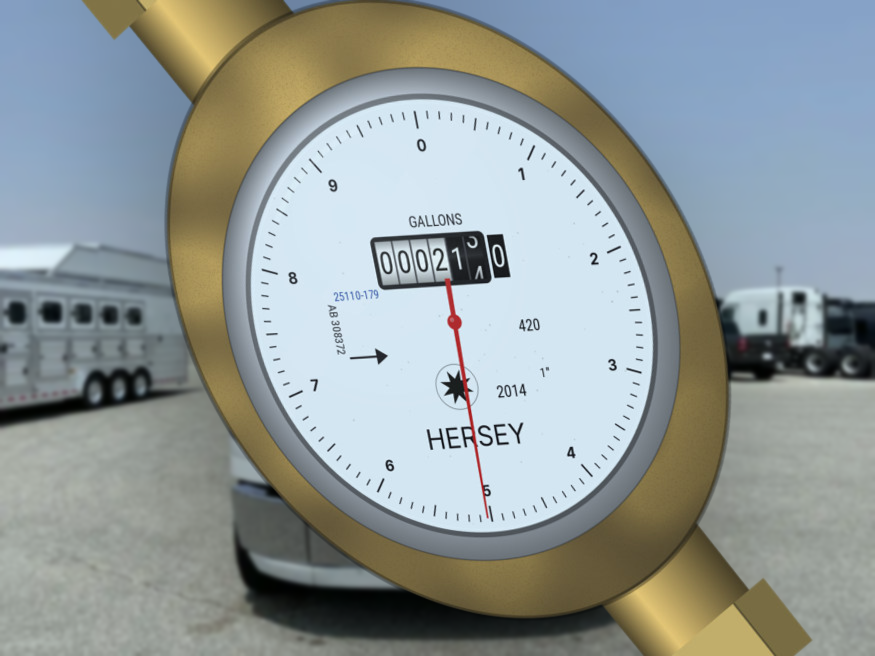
2135.0 gal
